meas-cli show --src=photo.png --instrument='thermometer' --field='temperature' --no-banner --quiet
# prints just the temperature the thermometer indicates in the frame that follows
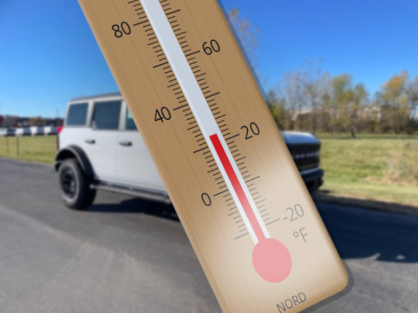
24 °F
